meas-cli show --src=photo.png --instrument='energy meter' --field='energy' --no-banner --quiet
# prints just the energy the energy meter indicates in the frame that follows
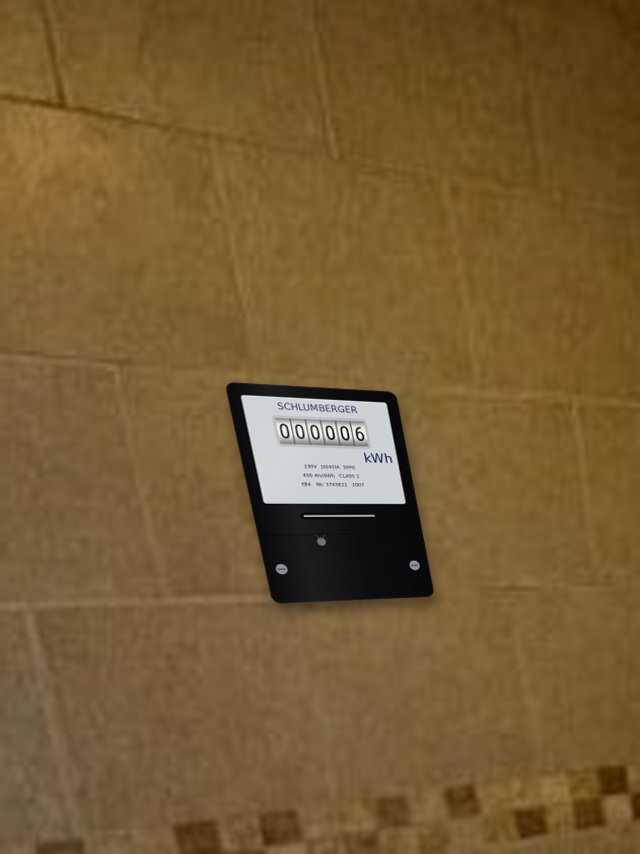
6 kWh
